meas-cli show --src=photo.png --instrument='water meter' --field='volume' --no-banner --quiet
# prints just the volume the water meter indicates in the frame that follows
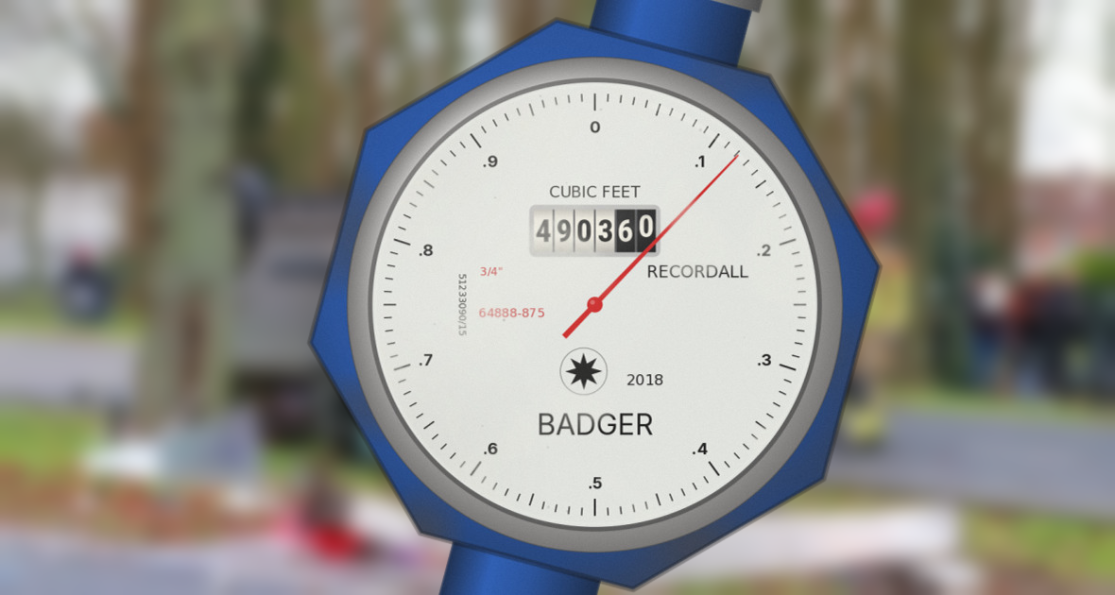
490360.12 ft³
